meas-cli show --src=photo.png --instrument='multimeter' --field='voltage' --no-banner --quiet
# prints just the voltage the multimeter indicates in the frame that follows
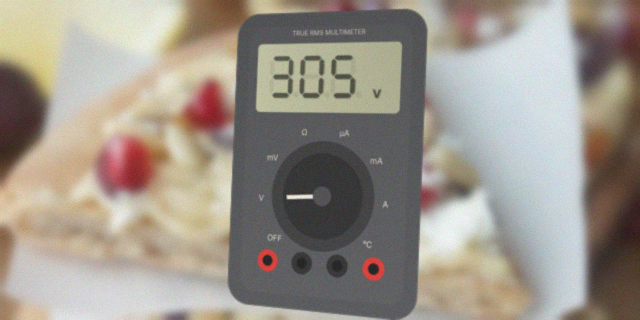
305 V
